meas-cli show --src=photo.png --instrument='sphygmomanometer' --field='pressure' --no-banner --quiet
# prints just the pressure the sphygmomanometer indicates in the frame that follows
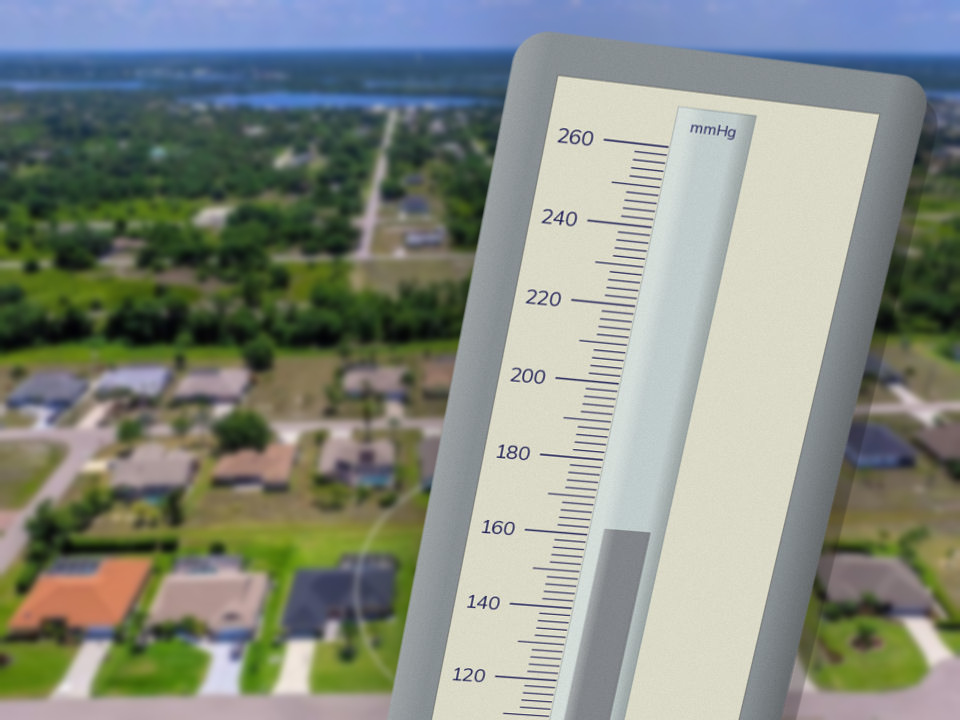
162 mmHg
